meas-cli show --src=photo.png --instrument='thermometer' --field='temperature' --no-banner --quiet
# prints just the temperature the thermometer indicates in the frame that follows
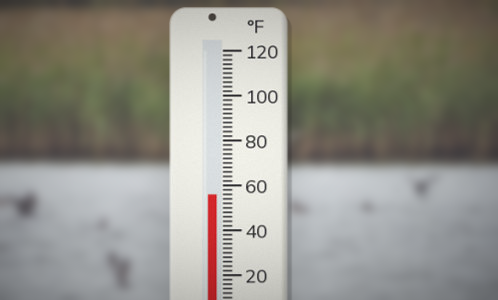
56 °F
